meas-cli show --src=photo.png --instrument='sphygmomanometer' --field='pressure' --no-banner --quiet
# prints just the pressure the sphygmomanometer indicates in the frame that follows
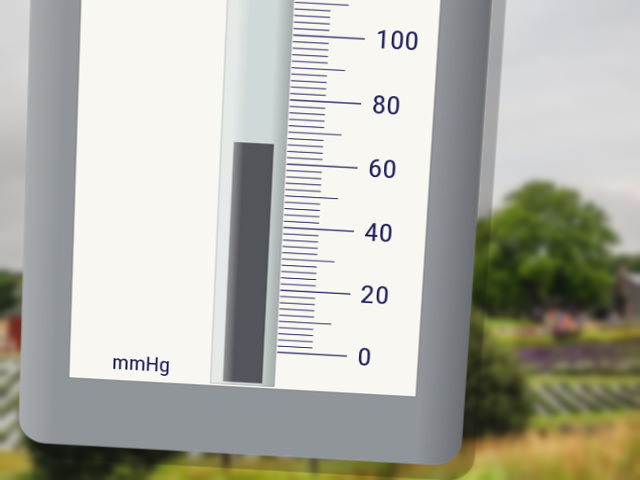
66 mmHg
